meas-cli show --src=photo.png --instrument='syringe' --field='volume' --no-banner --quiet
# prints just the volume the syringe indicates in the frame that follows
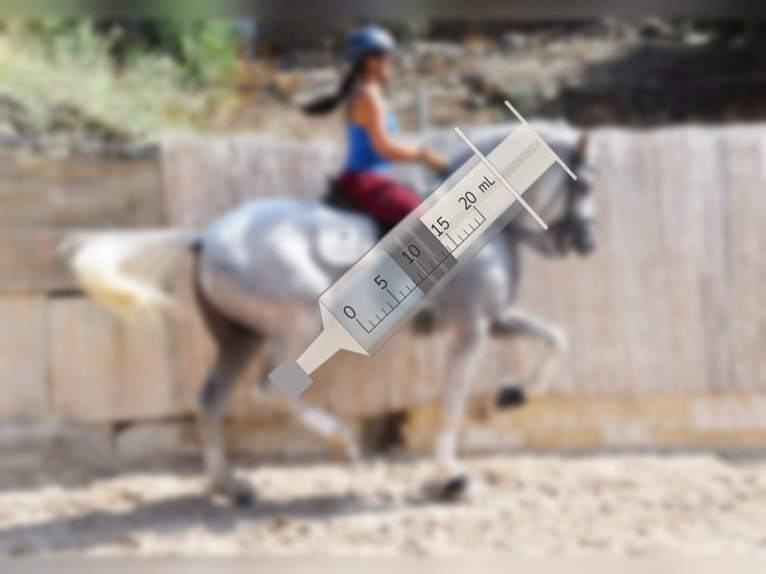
8 mL
